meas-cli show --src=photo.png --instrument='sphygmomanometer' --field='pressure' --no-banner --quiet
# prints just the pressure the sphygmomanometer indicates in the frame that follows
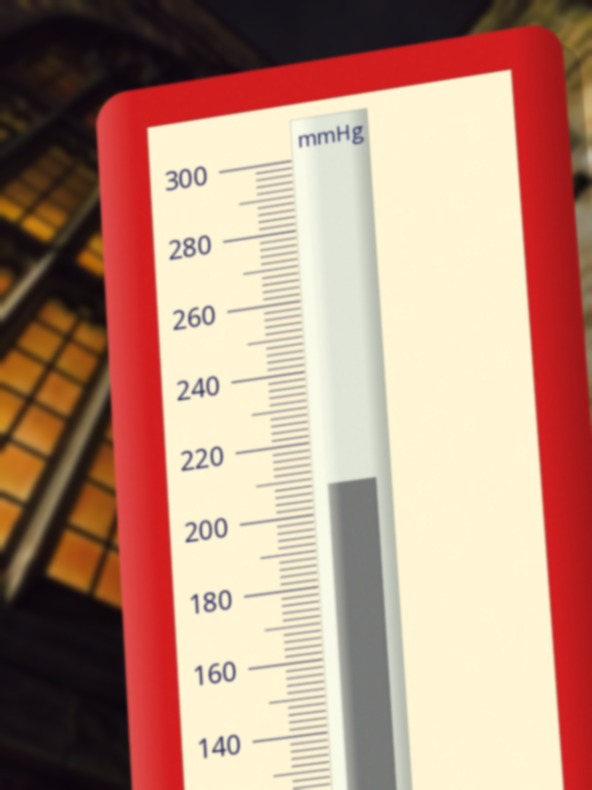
208 mmHg
